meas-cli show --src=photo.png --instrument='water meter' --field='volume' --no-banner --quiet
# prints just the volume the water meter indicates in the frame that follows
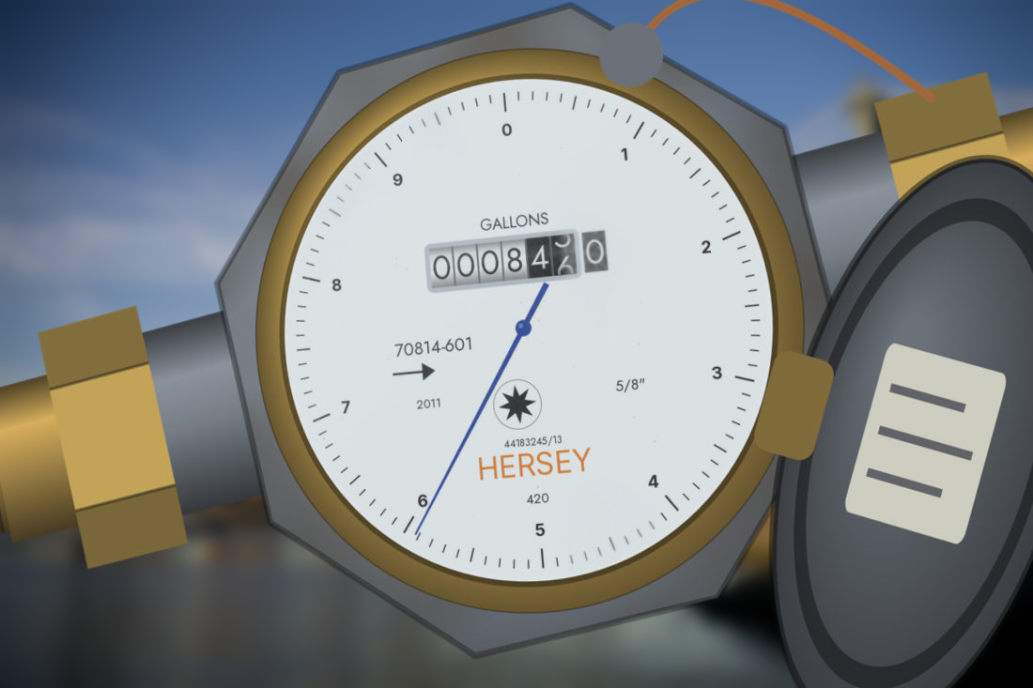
8455.9 gal
